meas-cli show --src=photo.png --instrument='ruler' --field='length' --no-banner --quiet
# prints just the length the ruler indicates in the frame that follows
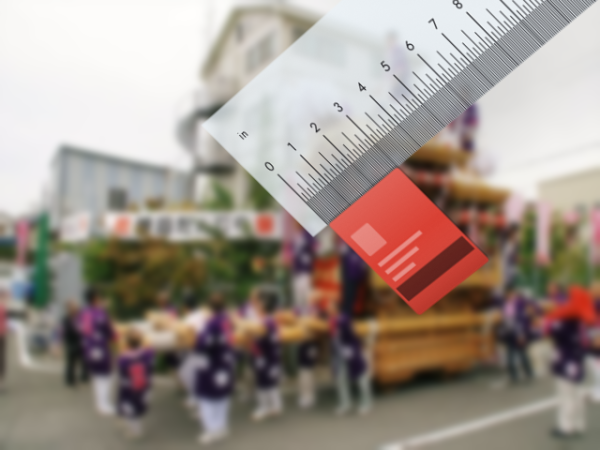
3 in
